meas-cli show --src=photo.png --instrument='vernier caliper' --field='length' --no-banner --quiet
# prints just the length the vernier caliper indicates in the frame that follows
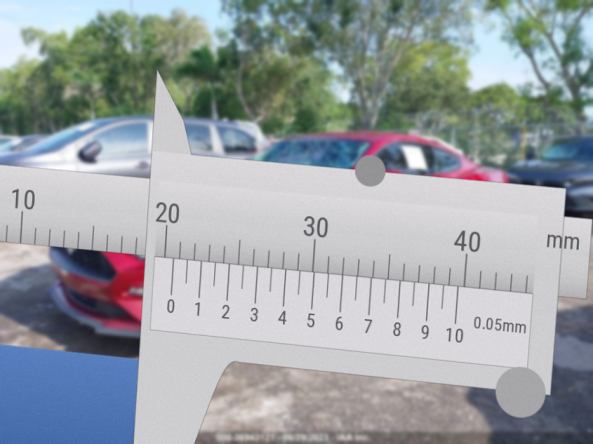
20.6 mm
